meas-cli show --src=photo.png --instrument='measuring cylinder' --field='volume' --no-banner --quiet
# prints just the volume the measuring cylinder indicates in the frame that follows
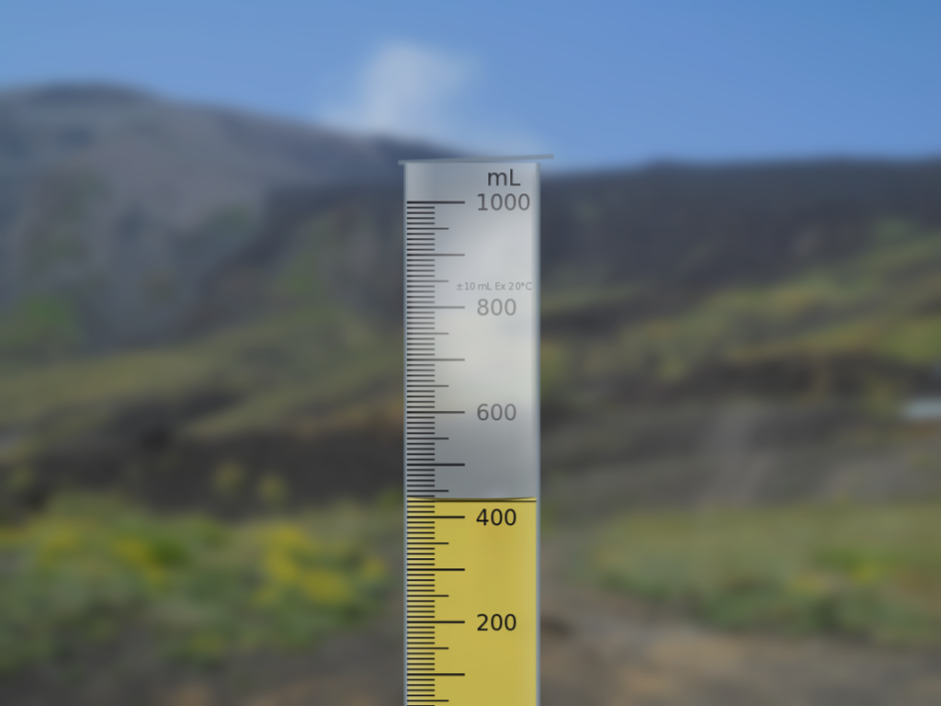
430 mL
